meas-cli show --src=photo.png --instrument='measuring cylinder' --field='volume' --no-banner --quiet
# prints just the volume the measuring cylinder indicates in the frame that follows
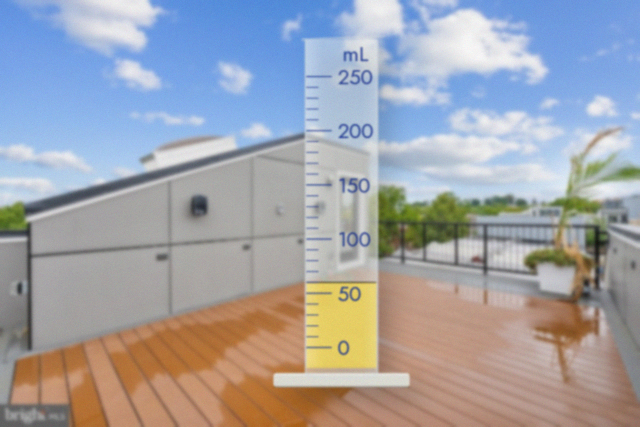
60 mL
